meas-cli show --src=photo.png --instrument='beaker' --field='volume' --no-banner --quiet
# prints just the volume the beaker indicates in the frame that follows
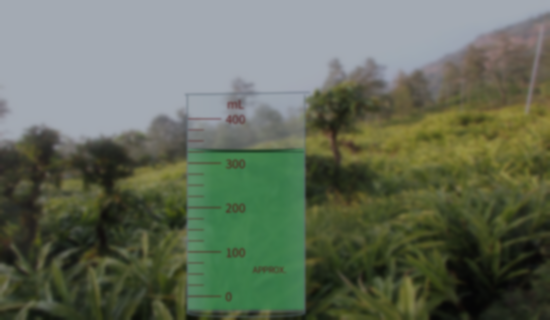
325 mL
